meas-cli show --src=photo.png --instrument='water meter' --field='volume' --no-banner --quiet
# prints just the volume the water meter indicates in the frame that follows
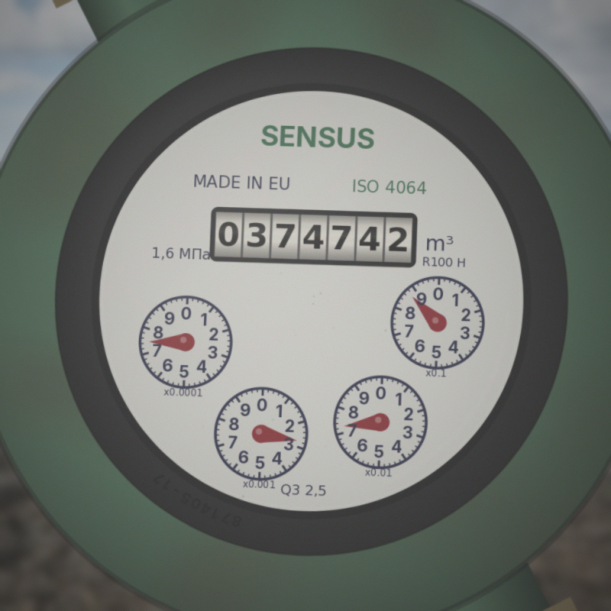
374742.8727 m³
